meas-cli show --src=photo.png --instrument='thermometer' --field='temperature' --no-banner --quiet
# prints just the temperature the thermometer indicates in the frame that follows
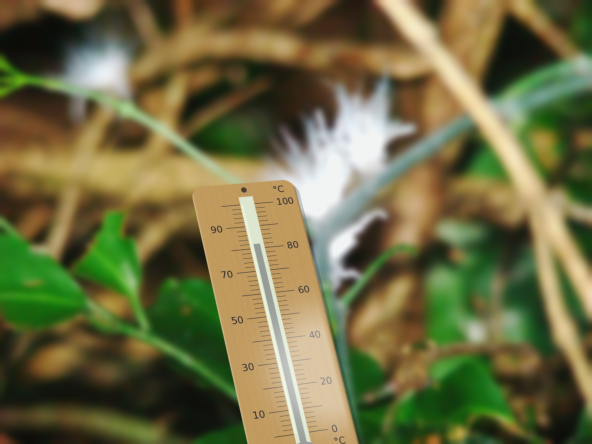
82 °C
